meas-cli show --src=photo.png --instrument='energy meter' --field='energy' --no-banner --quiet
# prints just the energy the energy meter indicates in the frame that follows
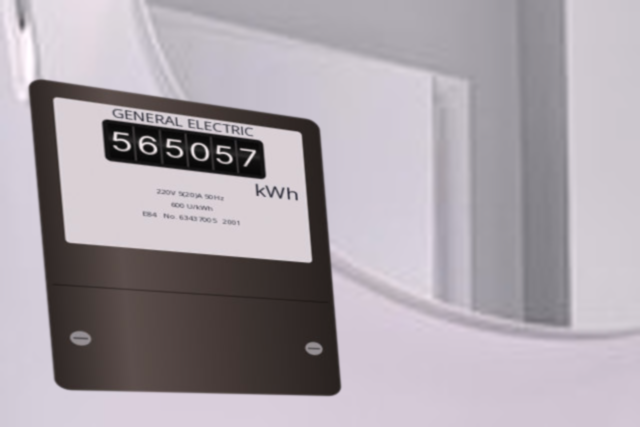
565057 kWh
